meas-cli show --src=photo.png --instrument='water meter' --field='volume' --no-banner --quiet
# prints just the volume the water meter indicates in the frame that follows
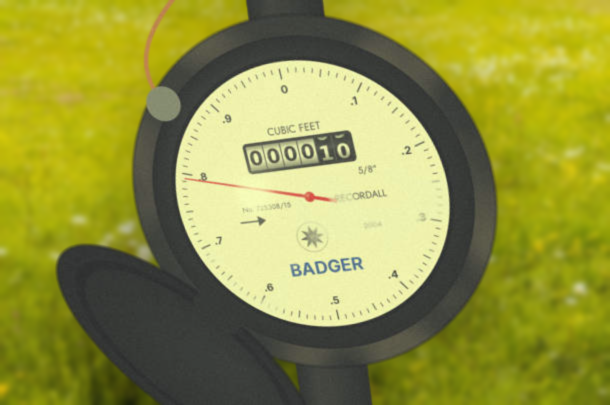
9.79 ft³
